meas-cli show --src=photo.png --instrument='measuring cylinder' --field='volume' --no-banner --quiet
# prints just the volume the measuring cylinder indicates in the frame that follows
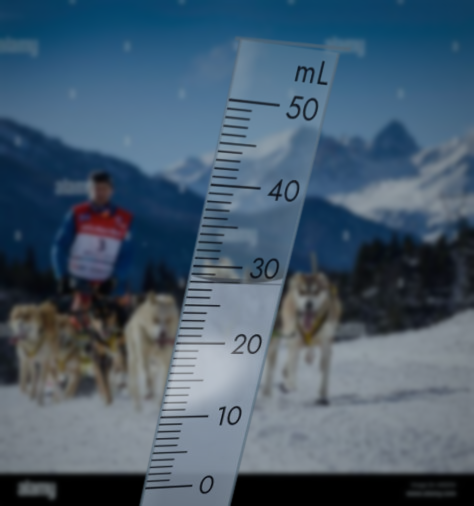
28 mL
